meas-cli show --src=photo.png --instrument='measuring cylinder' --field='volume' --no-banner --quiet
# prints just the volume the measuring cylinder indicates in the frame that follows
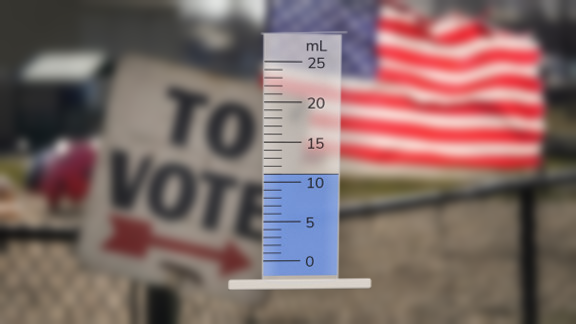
11 mL
